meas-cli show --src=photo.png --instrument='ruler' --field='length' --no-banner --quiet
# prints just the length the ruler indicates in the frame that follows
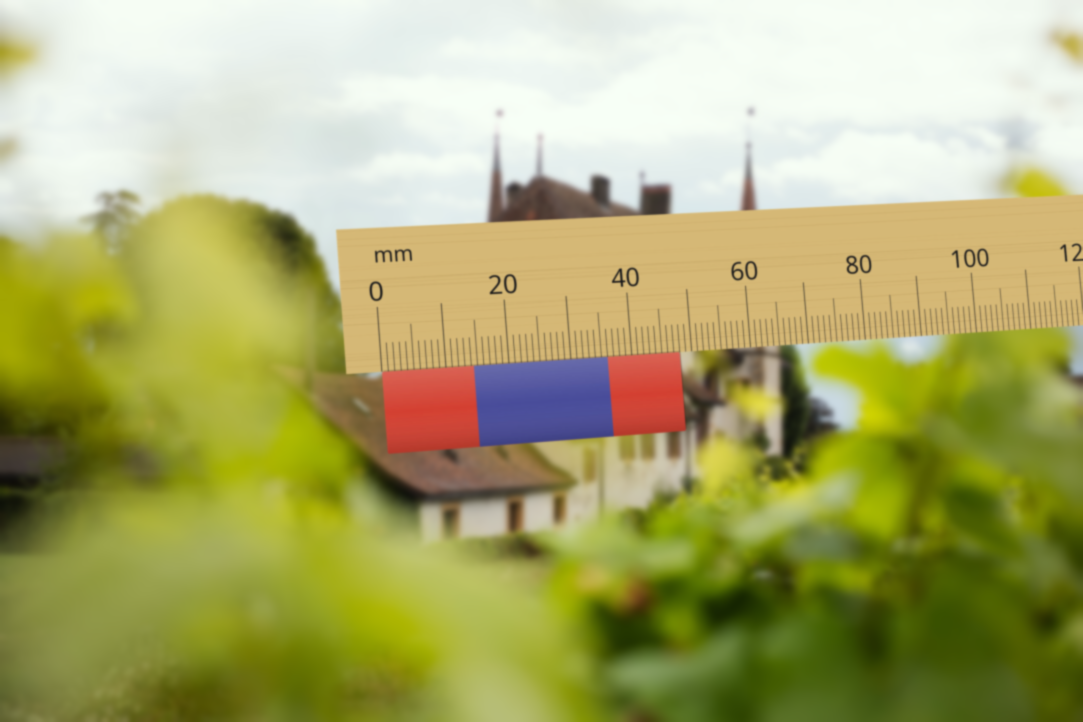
48 mm
